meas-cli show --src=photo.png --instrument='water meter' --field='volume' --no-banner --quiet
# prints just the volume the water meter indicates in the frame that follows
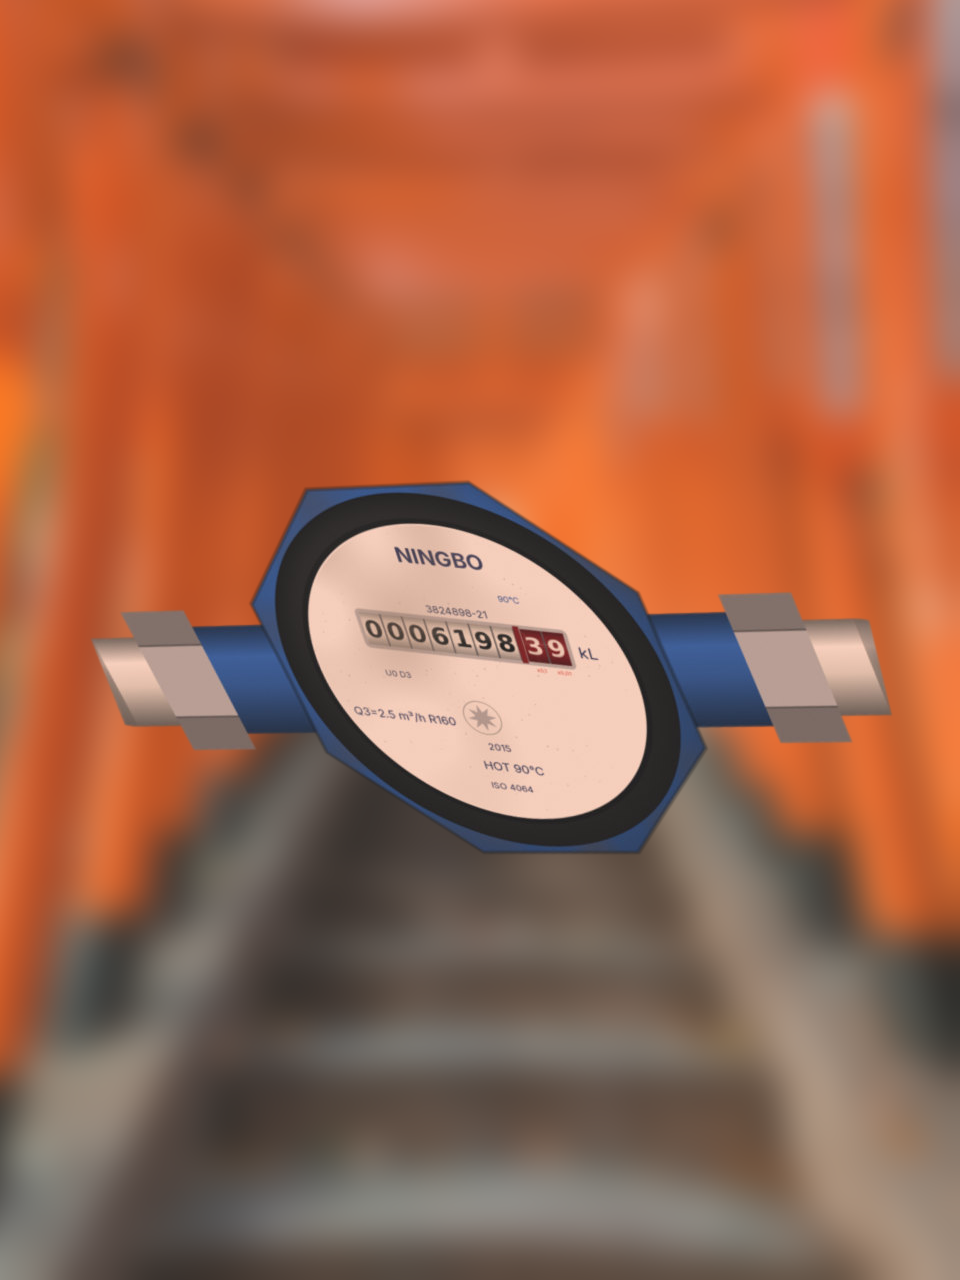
6198.39 kL
